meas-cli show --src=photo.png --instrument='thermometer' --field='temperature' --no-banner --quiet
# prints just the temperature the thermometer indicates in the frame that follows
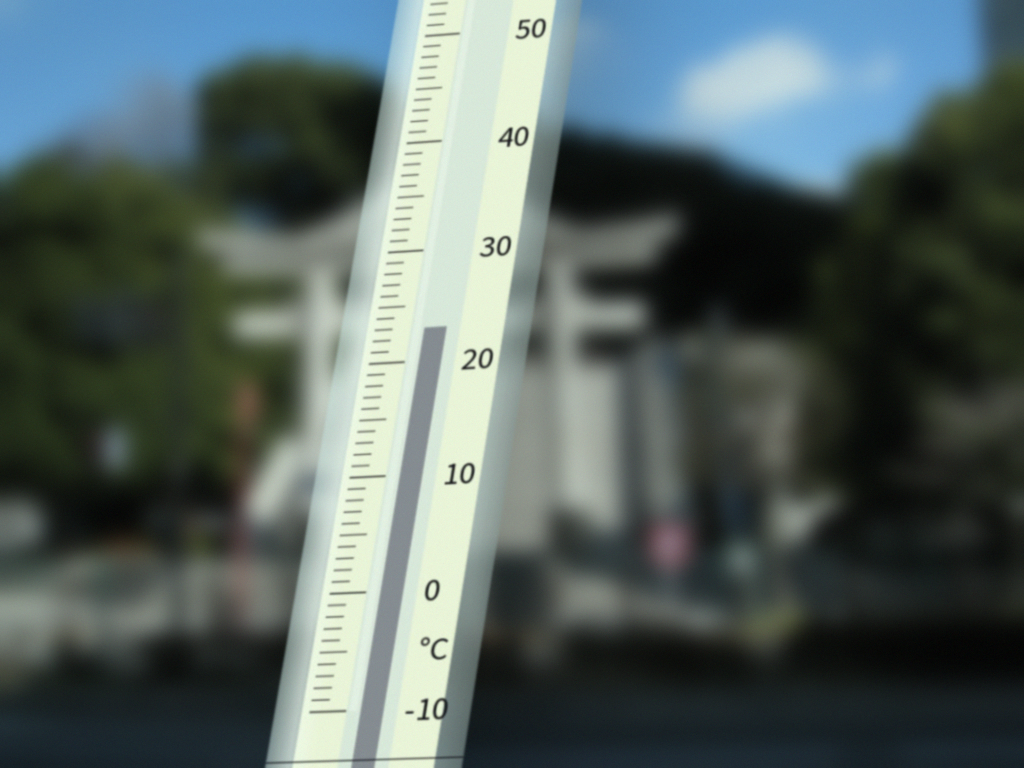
23 °C
